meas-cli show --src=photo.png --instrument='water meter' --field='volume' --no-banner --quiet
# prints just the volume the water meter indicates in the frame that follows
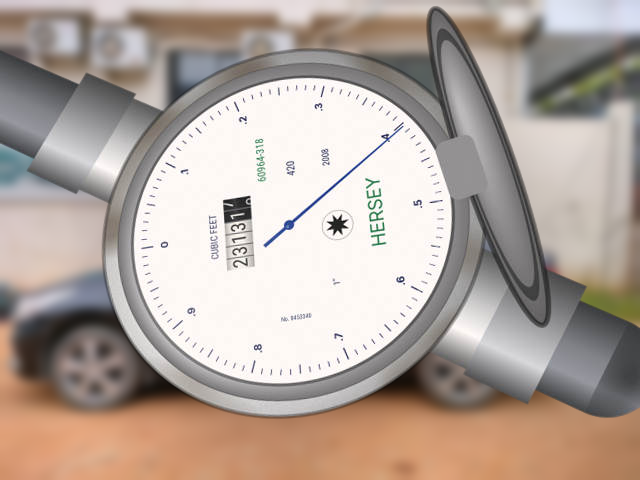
231317.40 ft³
